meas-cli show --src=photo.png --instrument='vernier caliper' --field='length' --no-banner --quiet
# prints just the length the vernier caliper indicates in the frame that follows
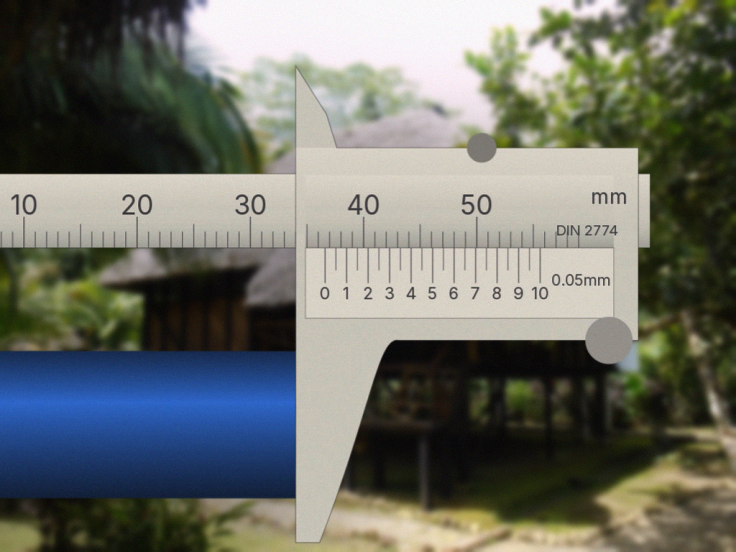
36.6 mm
